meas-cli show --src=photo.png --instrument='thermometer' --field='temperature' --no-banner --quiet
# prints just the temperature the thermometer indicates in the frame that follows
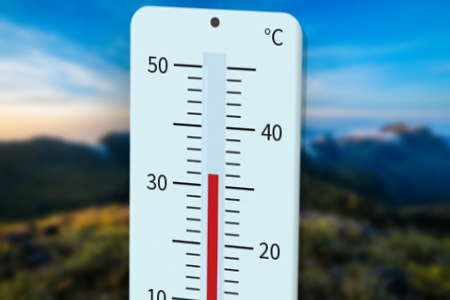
32 °C
